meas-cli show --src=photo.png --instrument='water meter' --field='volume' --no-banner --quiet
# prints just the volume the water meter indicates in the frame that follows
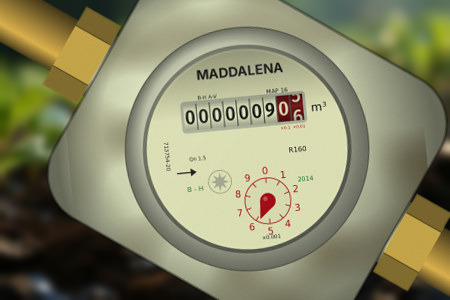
9.055 m³
